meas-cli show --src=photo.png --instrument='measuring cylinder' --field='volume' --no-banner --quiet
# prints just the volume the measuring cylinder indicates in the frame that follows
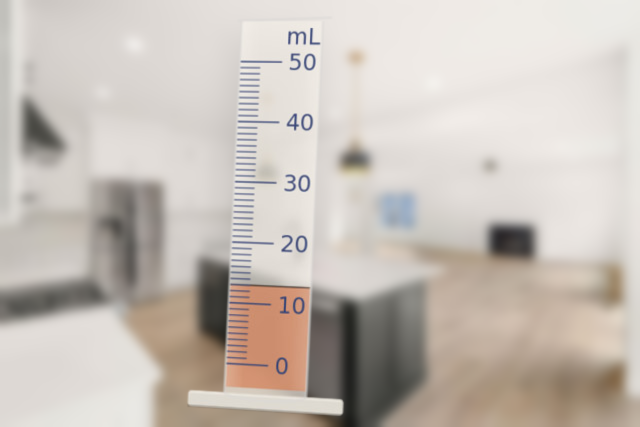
13 mL
